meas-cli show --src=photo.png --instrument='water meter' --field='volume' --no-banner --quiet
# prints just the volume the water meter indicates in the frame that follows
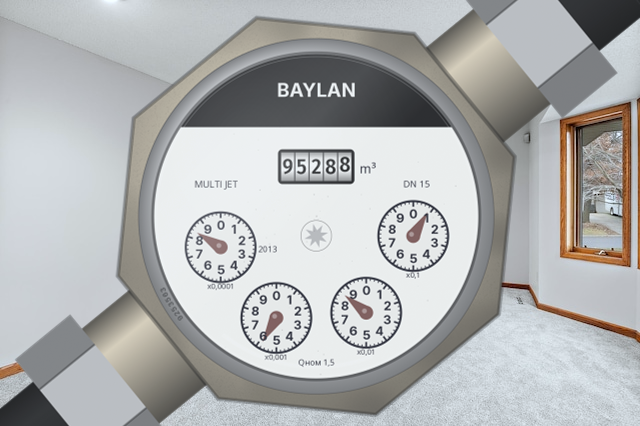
95288.0858 m³
